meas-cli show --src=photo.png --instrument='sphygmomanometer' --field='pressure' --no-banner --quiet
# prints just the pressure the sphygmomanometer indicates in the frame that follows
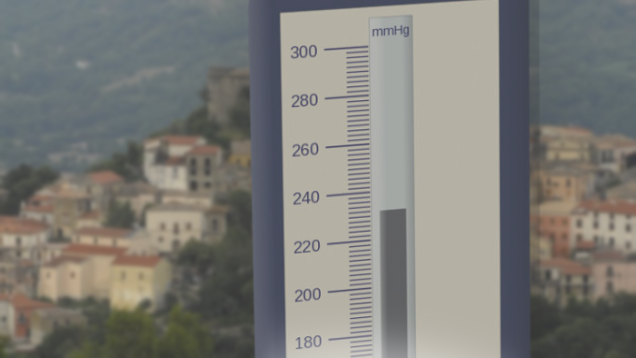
232 mmHg
